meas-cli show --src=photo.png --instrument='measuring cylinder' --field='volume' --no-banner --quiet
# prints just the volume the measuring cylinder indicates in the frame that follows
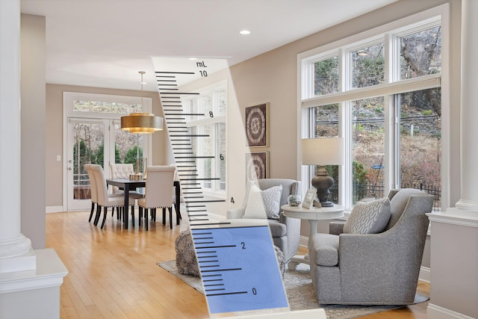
2.8 mL
